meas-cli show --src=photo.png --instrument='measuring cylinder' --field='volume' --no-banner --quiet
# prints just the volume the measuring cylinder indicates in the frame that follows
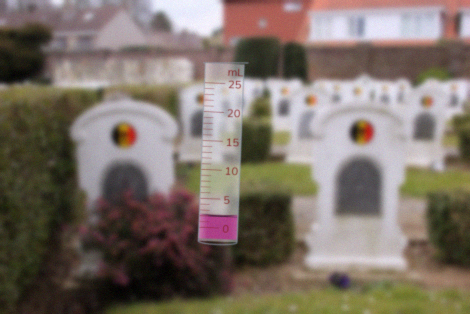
2 mL
